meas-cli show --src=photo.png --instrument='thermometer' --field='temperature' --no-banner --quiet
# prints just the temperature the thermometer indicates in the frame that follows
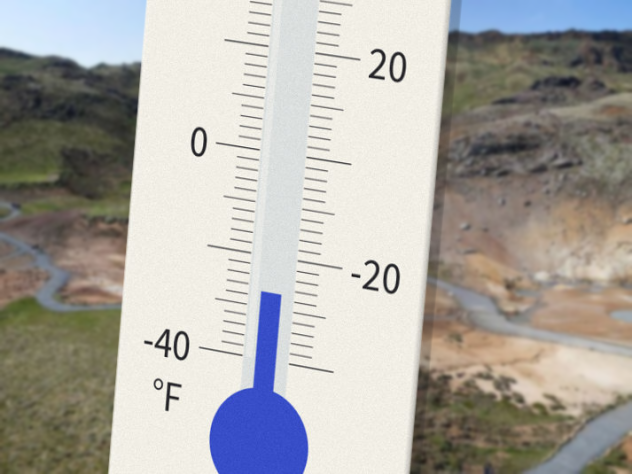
-27 °F
